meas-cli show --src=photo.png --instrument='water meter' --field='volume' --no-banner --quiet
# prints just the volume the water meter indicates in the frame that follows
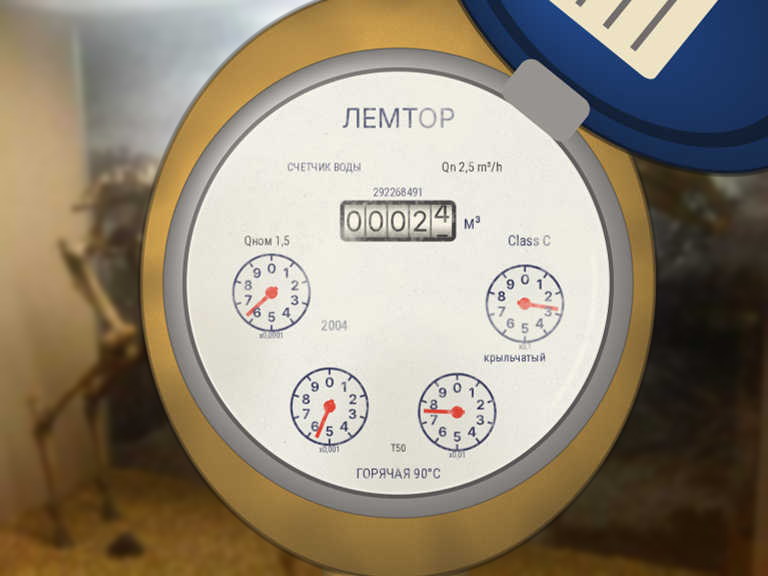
24.2756 m³
